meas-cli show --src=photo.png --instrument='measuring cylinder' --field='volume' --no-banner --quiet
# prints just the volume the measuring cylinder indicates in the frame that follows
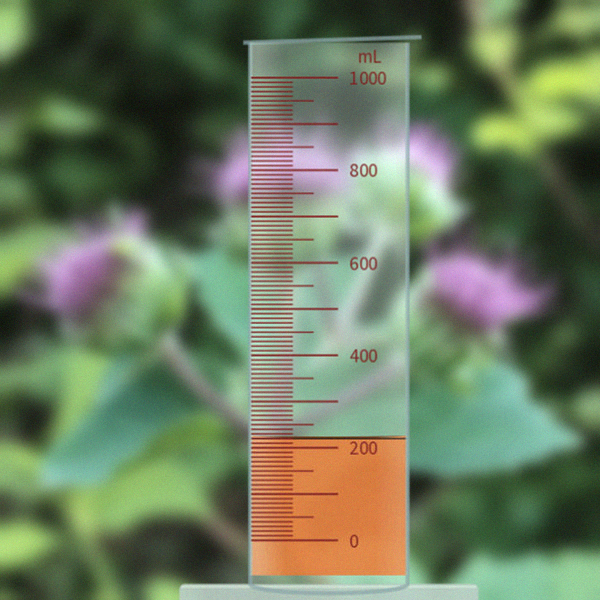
220 mL
